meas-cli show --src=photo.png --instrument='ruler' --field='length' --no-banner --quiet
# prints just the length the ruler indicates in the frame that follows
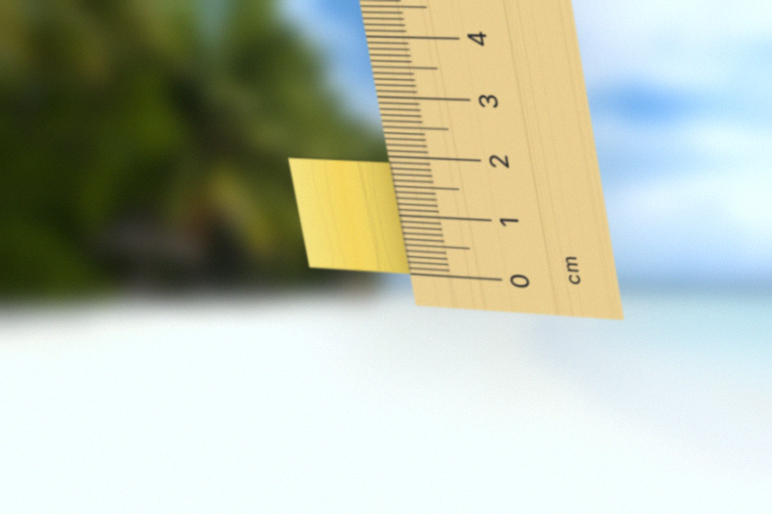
1.9 cm
